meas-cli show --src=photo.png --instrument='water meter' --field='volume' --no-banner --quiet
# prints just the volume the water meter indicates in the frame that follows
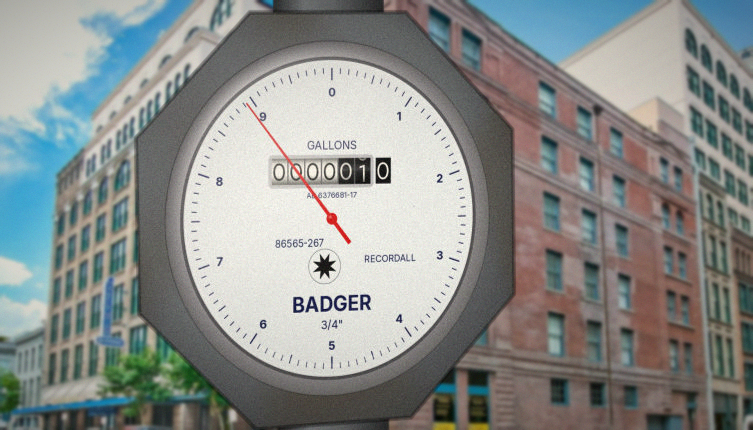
8.9 gal
